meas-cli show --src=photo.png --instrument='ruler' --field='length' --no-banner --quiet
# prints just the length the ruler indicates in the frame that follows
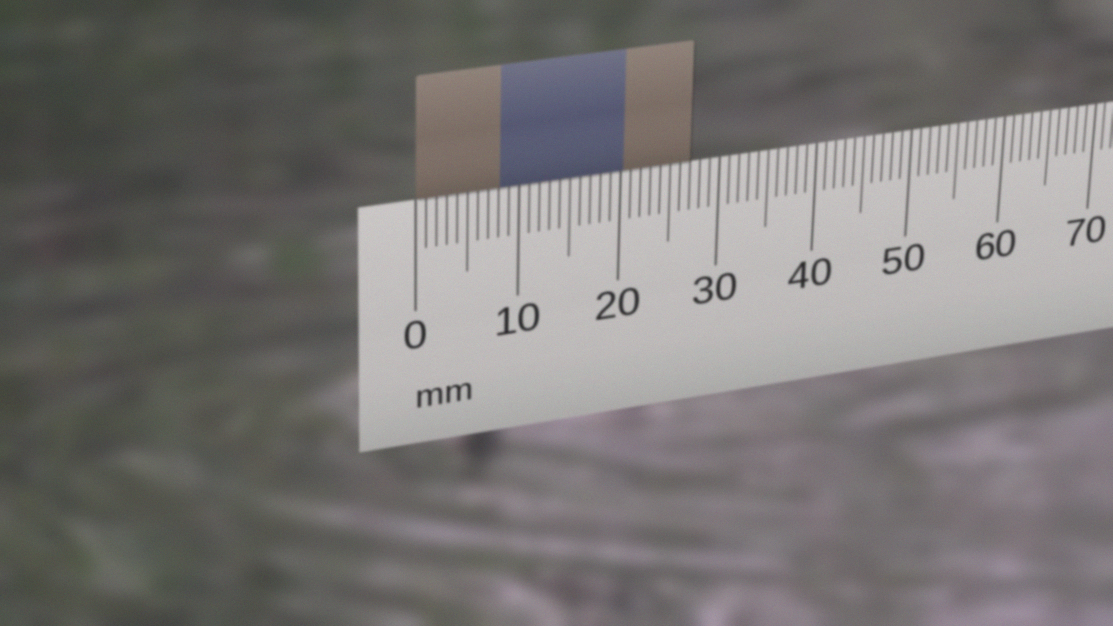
27 mm
